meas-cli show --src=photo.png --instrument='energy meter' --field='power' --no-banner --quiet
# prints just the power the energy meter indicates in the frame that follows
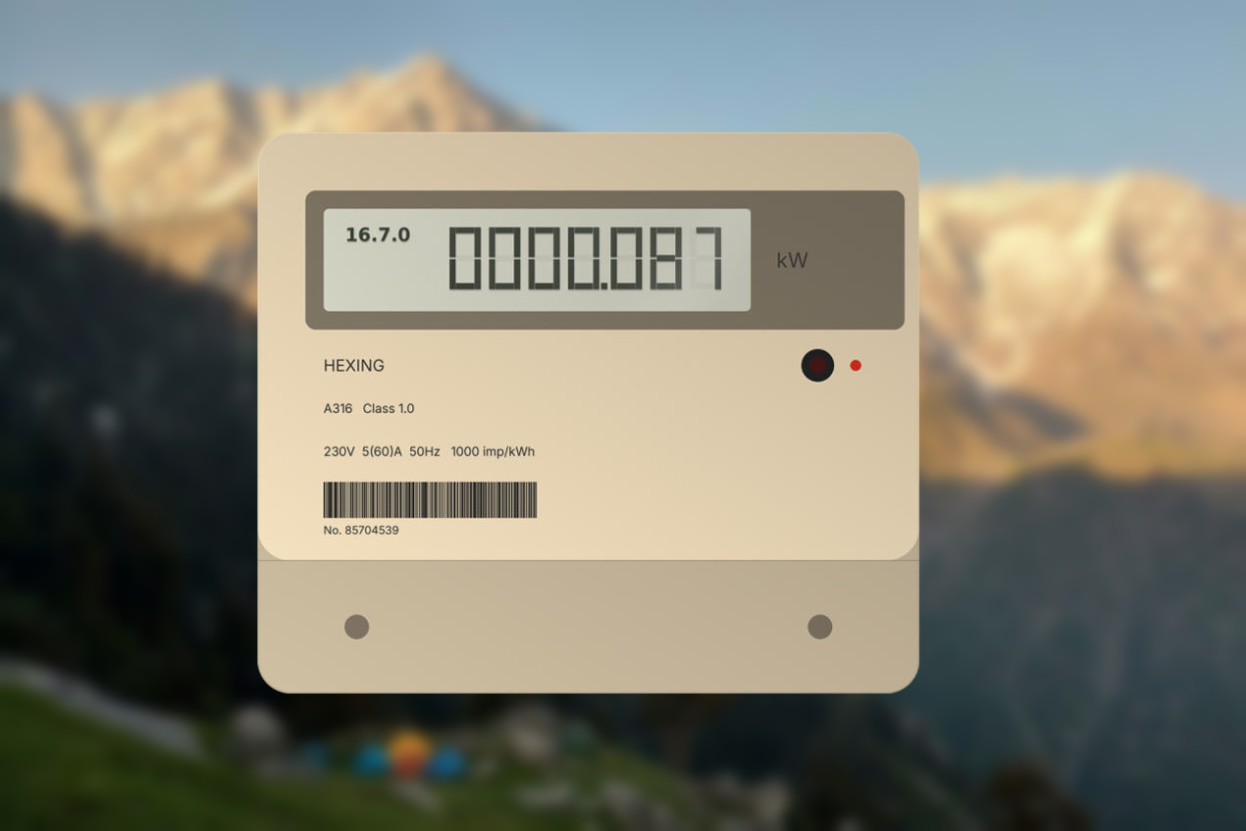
0.087 kW
